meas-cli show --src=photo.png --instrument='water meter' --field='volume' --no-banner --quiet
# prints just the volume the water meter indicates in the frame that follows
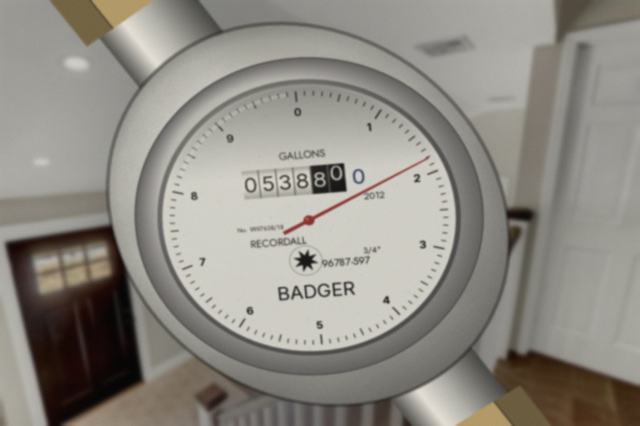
538801.8 gal
